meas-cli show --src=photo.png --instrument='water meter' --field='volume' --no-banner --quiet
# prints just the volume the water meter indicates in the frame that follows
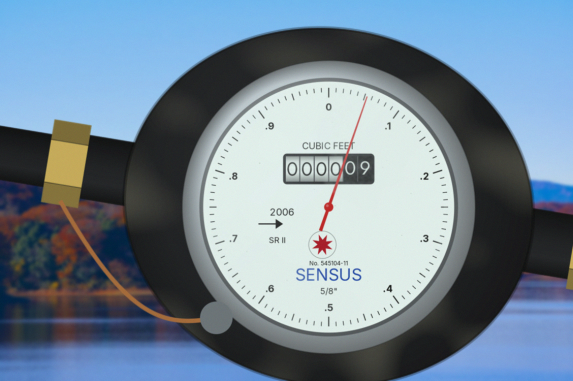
9.05 ft³
